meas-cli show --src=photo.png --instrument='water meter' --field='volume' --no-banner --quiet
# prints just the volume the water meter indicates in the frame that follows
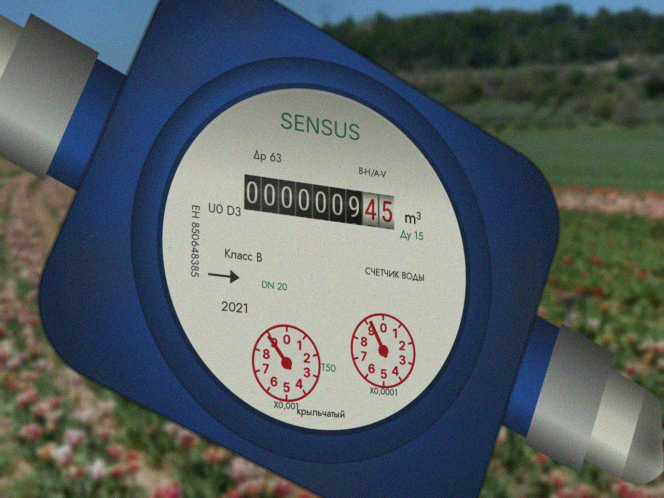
9.4589 m³
